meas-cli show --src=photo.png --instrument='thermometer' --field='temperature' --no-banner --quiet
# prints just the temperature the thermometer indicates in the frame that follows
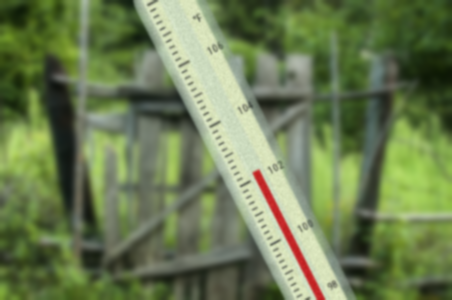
102.2 °F
